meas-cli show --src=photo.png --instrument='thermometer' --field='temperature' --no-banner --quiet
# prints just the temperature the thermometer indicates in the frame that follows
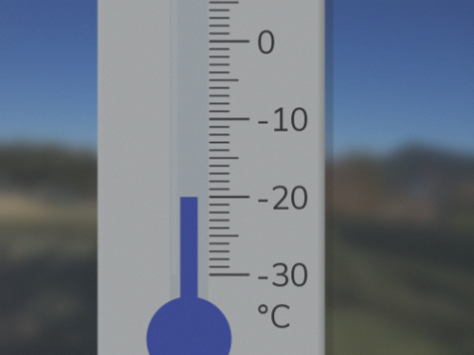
-20 °C
